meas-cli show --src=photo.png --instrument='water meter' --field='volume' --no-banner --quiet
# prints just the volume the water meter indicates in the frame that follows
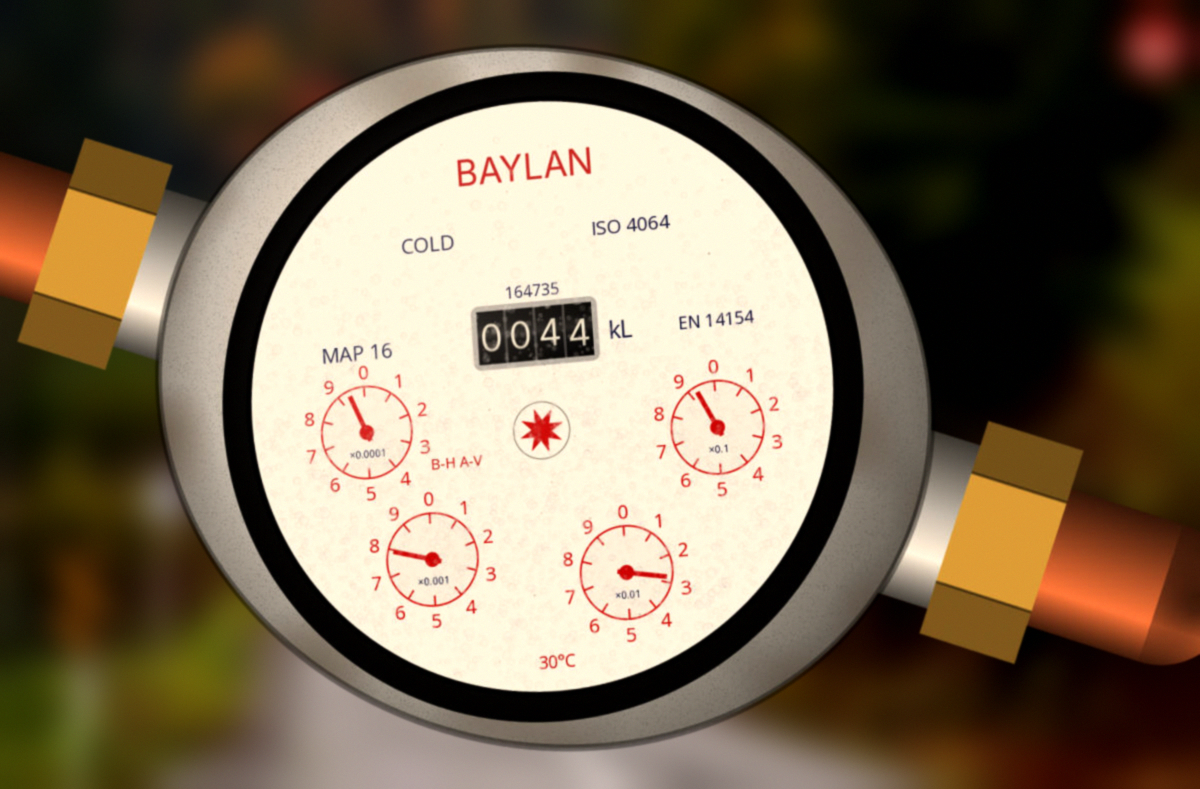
43.9279 kL
